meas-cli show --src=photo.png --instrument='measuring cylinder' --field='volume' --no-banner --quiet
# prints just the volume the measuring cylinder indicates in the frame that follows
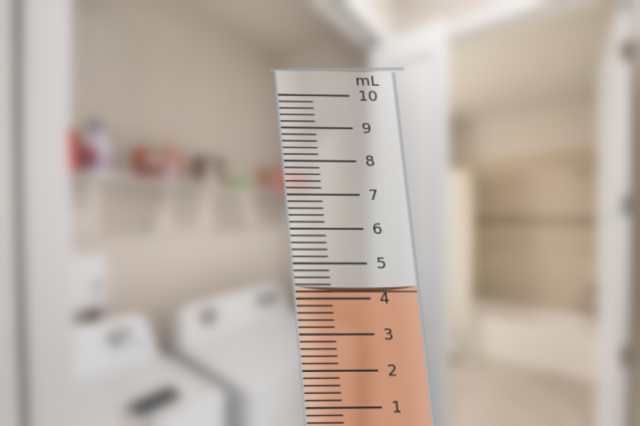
4.2 mL
